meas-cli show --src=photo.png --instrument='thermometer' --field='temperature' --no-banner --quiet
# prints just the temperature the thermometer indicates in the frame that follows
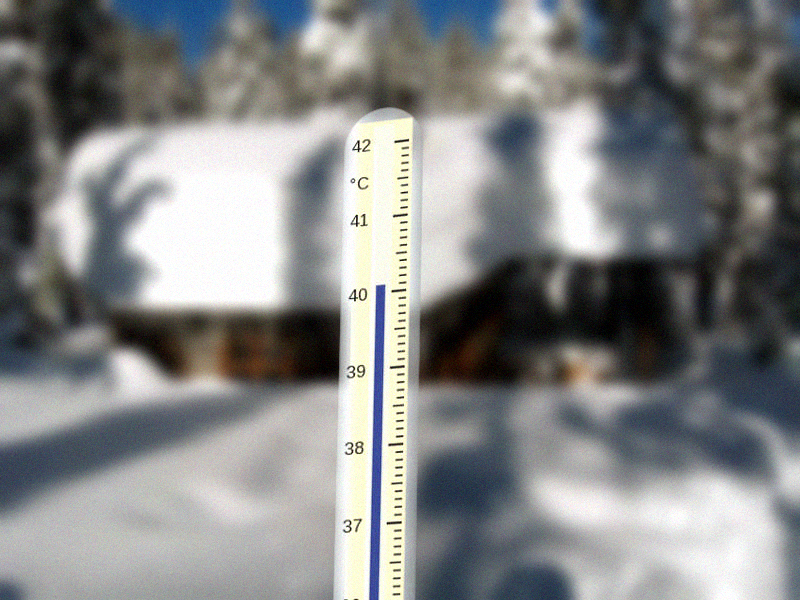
40.1 °C
